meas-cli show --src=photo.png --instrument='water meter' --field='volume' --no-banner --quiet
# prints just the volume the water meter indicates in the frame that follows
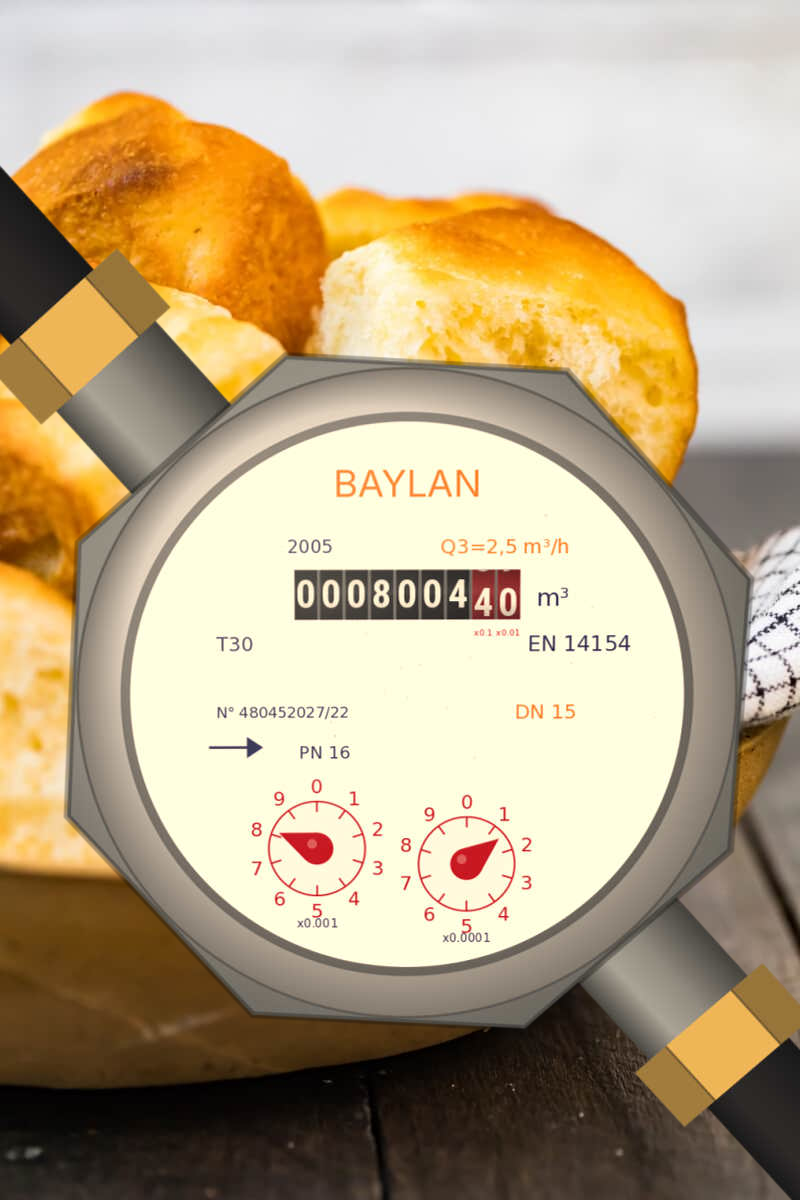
8004.3981 m³
